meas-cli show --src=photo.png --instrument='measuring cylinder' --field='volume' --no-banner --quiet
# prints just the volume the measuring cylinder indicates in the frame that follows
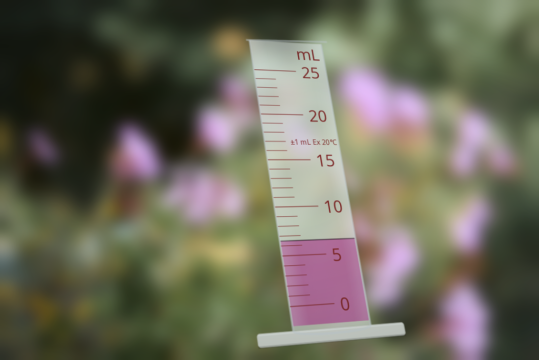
6.5 mL
